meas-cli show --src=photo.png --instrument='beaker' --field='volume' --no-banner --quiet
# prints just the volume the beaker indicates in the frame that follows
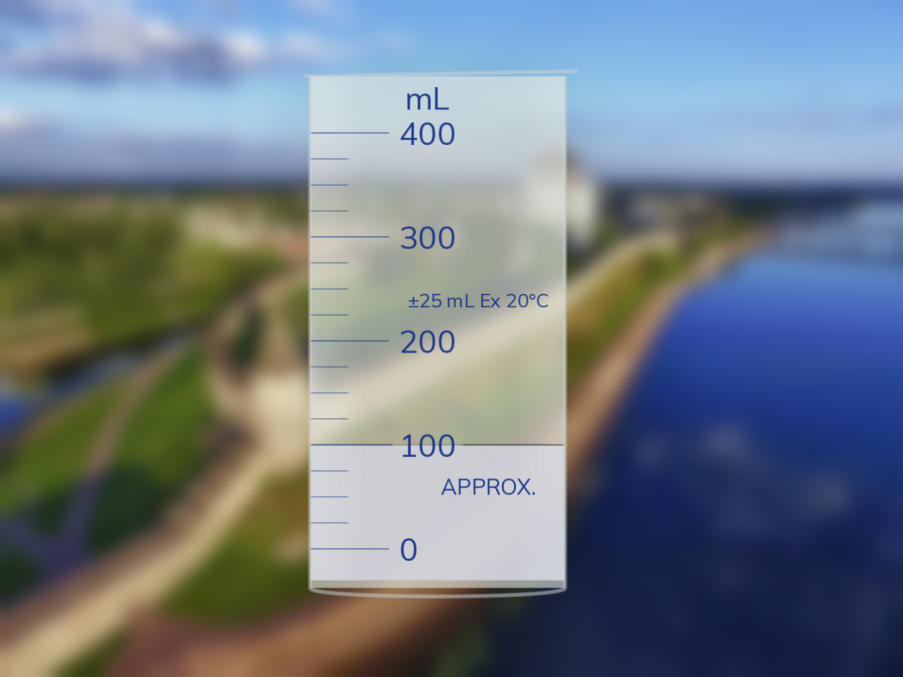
100 mL
